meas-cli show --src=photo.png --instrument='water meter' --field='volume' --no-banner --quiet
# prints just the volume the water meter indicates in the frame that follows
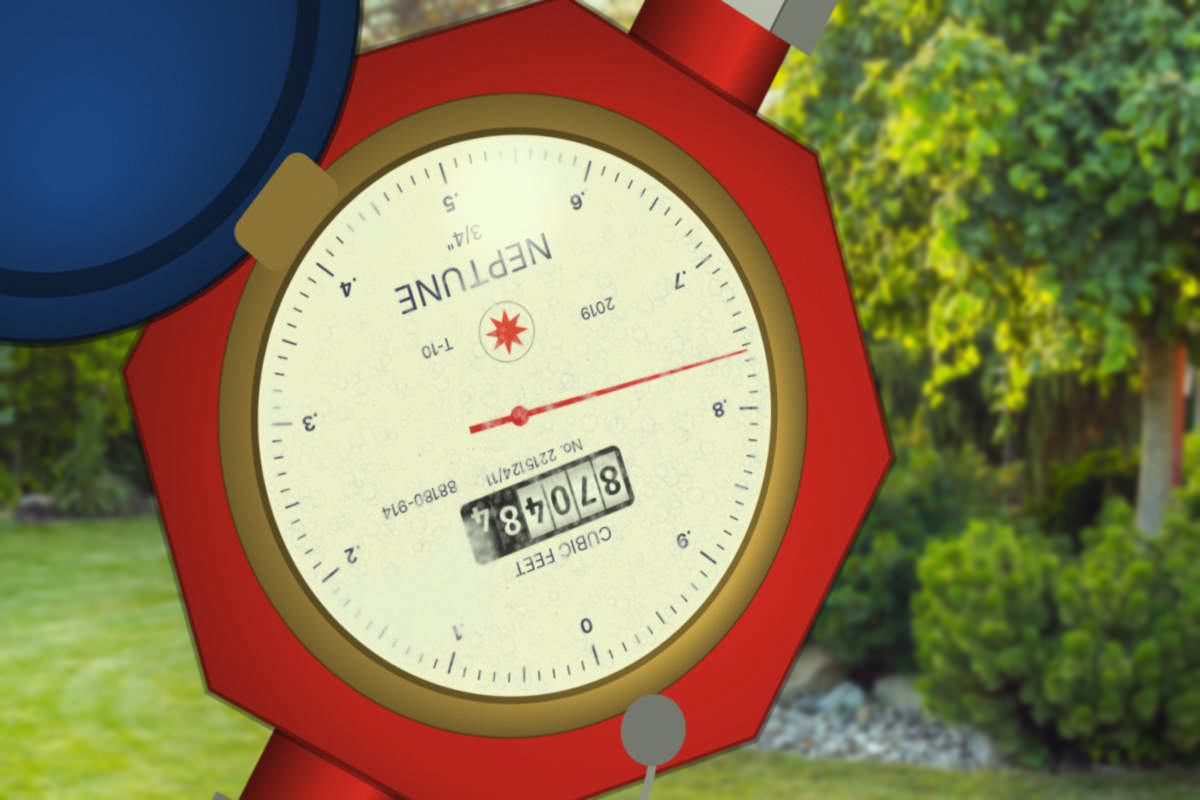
870483.76 ft³
